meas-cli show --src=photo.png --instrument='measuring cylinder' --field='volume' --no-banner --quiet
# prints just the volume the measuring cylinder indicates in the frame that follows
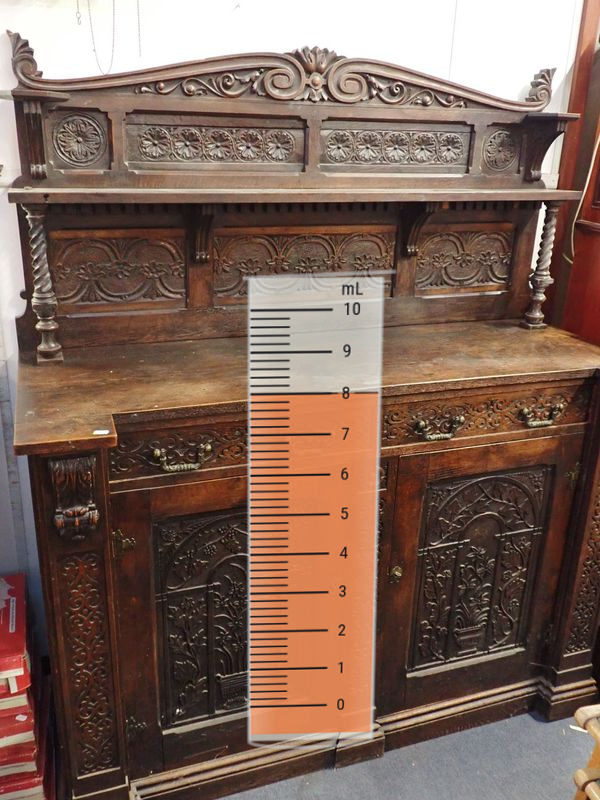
8 mL
